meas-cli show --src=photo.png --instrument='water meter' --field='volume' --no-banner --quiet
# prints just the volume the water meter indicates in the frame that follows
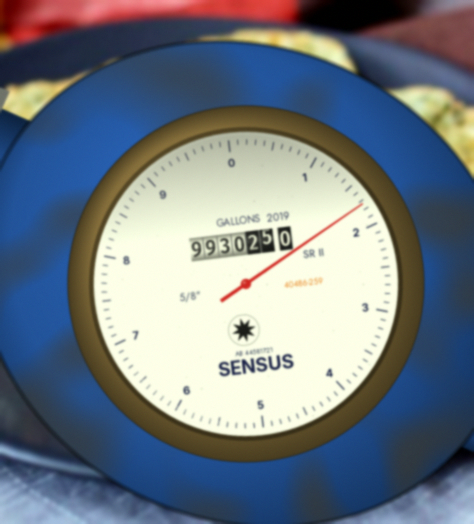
9930251.7 gal
